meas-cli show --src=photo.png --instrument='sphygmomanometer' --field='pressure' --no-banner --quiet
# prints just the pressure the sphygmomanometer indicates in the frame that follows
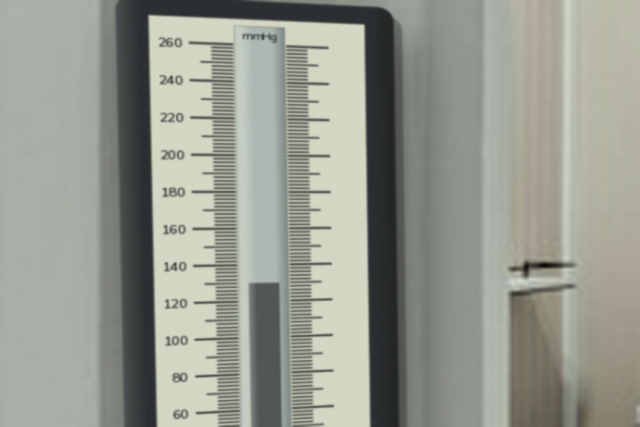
130 mmHg
